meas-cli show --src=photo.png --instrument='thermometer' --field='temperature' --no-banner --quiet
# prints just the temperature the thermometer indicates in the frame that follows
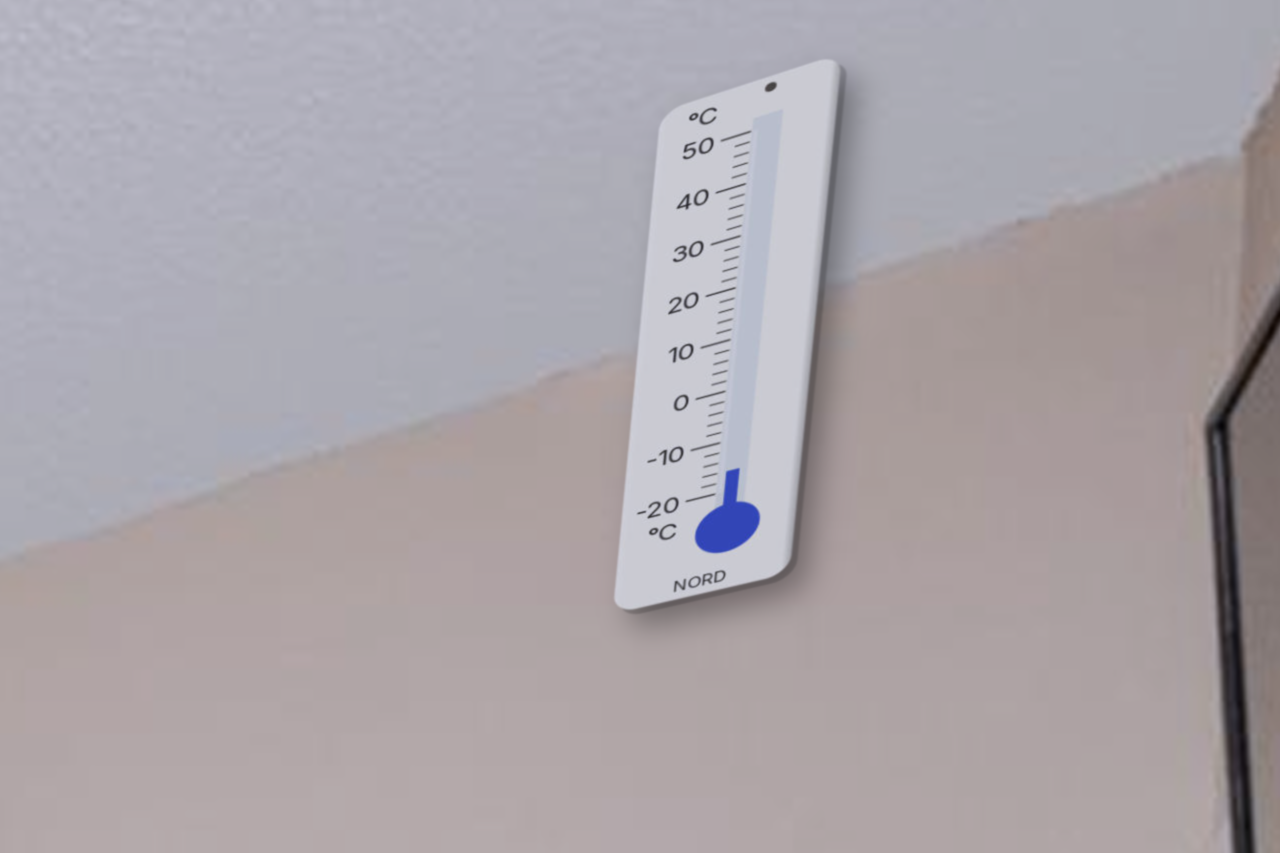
-16 °C
